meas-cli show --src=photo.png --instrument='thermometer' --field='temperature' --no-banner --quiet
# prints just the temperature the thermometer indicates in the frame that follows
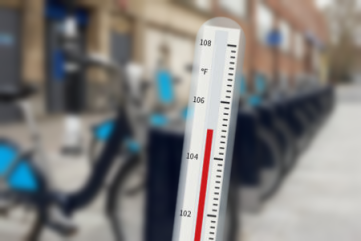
105 °F
